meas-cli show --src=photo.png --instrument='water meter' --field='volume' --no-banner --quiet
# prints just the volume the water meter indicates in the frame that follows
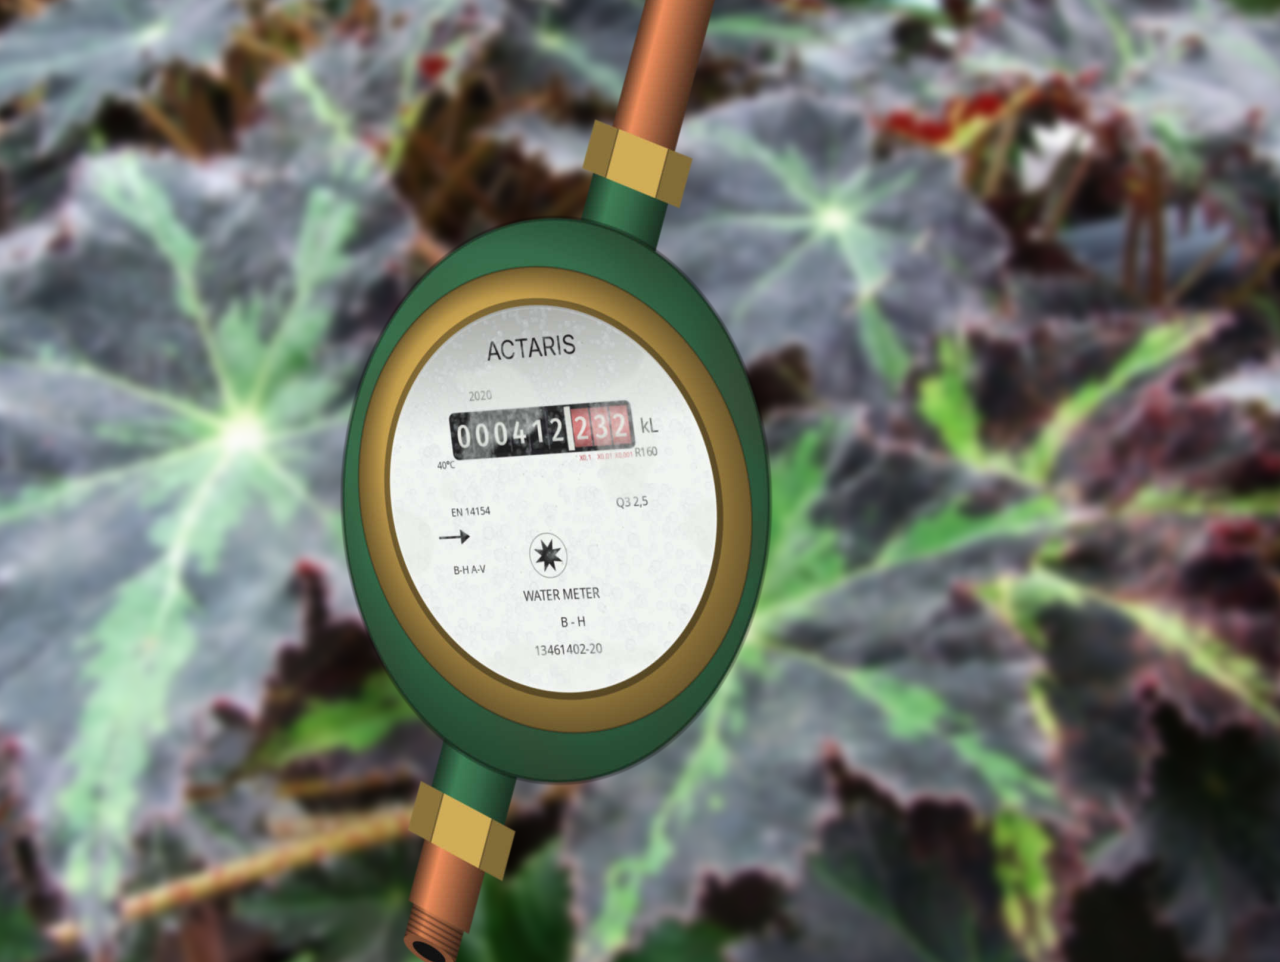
412.232 kL
